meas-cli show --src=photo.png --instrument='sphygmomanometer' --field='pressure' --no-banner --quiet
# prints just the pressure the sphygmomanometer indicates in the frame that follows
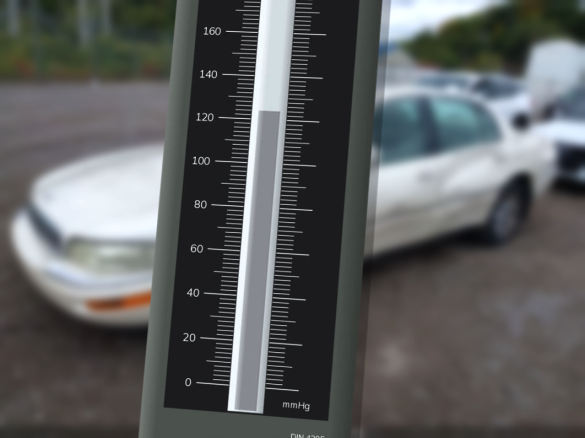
124 mmHg
